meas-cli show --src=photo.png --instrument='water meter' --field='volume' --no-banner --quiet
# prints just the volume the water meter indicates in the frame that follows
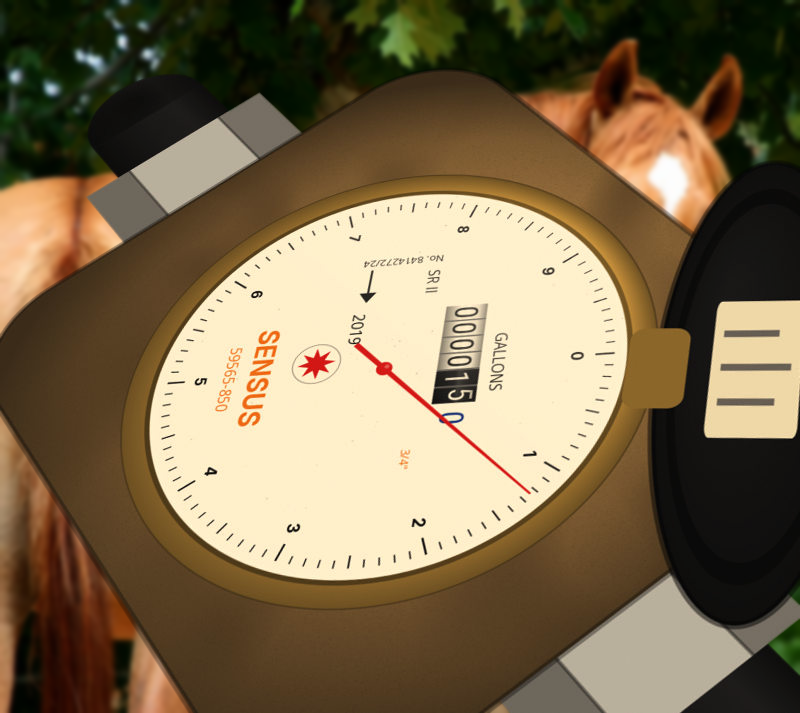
151.2 gal
